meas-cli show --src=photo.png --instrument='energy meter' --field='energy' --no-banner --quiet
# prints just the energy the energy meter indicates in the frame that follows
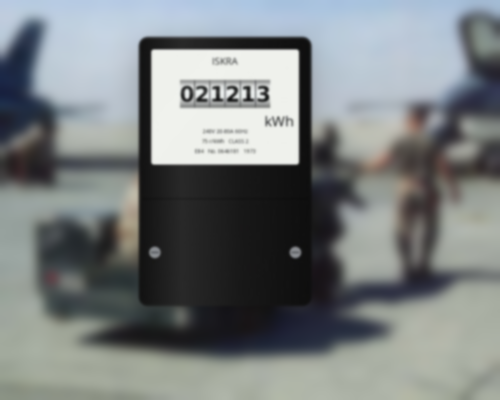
21213 kWh
